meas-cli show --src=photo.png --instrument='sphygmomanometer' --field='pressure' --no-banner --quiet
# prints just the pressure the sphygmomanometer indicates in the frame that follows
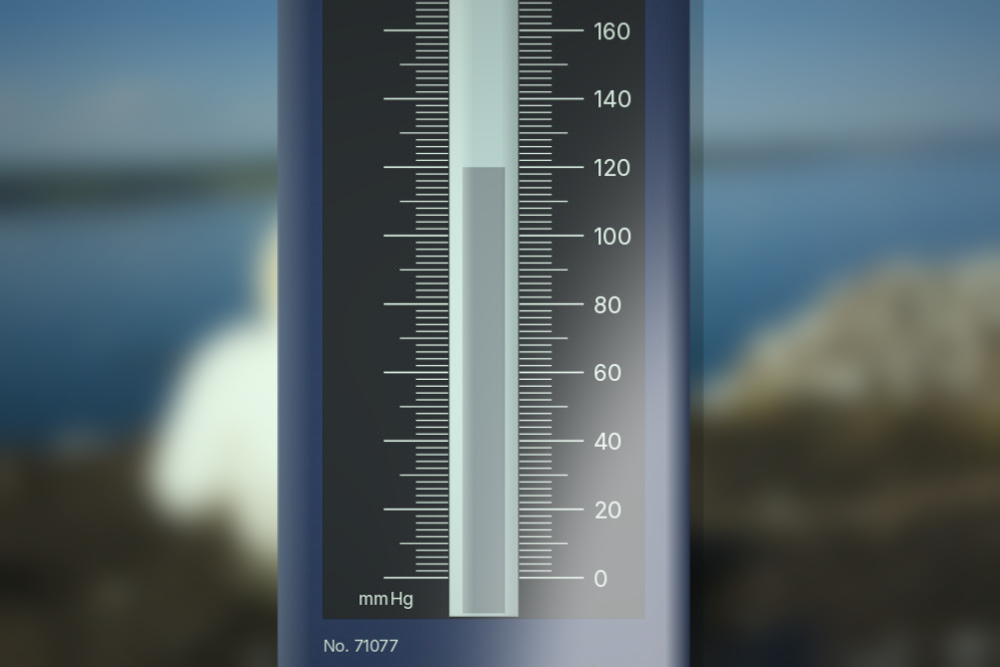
120 mmHg
